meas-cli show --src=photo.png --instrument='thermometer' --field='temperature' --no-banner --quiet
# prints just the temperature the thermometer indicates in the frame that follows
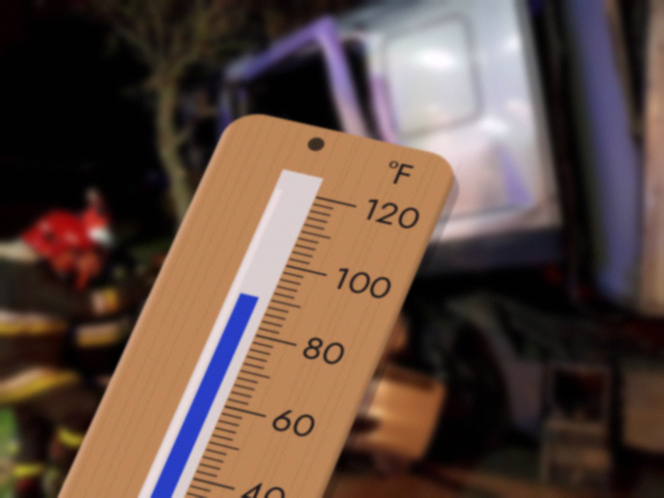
90 °F
